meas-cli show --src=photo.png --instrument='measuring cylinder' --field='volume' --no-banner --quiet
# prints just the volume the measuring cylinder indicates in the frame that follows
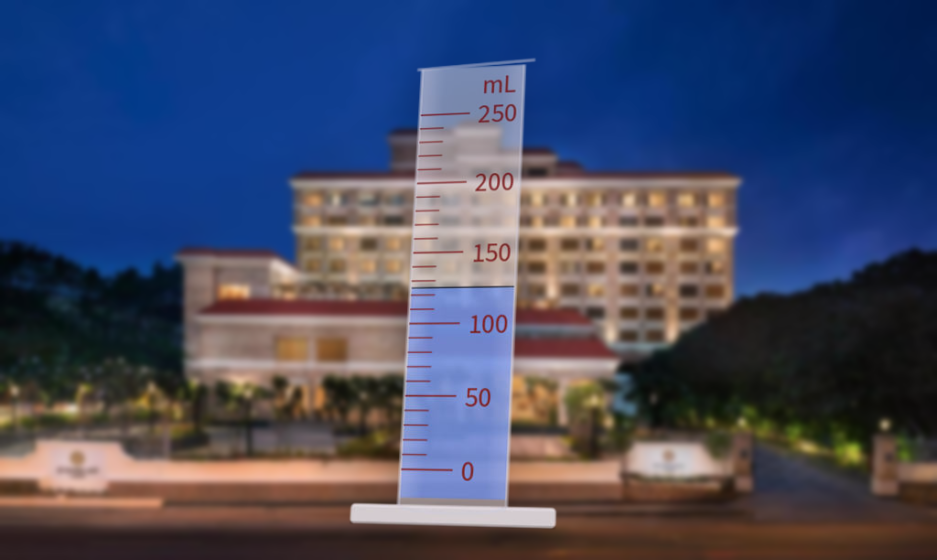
125 mL
